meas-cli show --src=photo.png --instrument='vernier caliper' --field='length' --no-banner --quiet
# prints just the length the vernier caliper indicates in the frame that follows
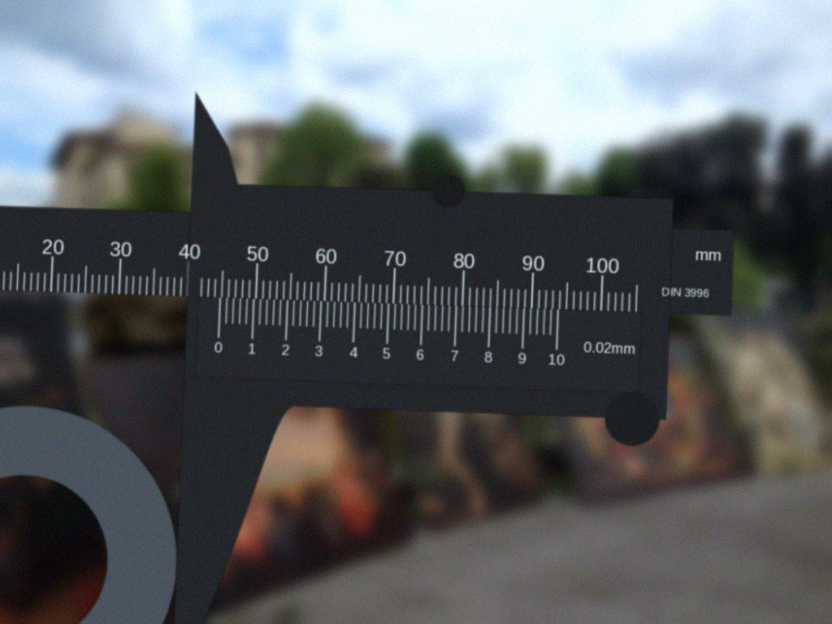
44.8 mm
